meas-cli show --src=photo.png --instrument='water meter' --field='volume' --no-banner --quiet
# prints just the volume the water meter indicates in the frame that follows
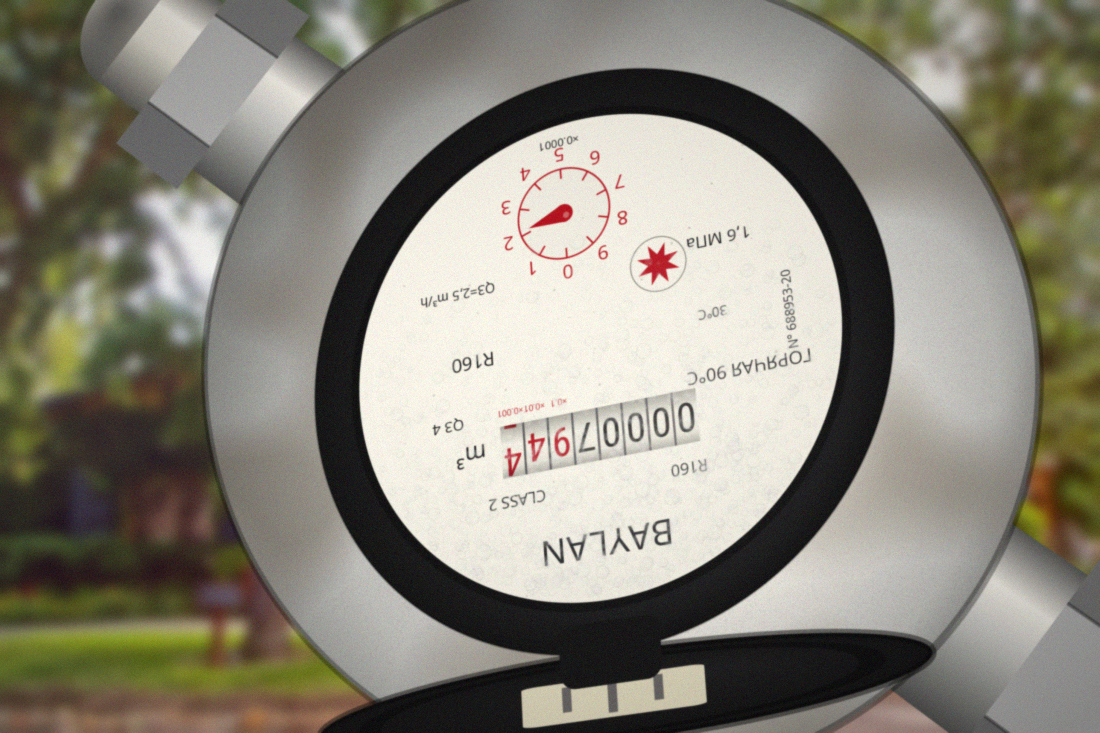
7.9442 m³
